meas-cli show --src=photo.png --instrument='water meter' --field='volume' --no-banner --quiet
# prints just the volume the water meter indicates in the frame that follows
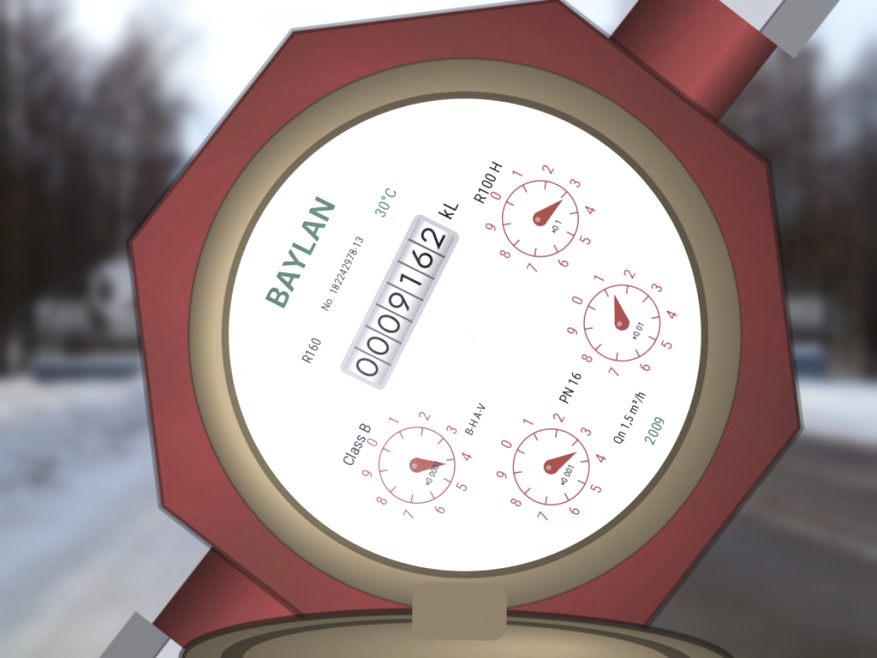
9162.3134 kL
